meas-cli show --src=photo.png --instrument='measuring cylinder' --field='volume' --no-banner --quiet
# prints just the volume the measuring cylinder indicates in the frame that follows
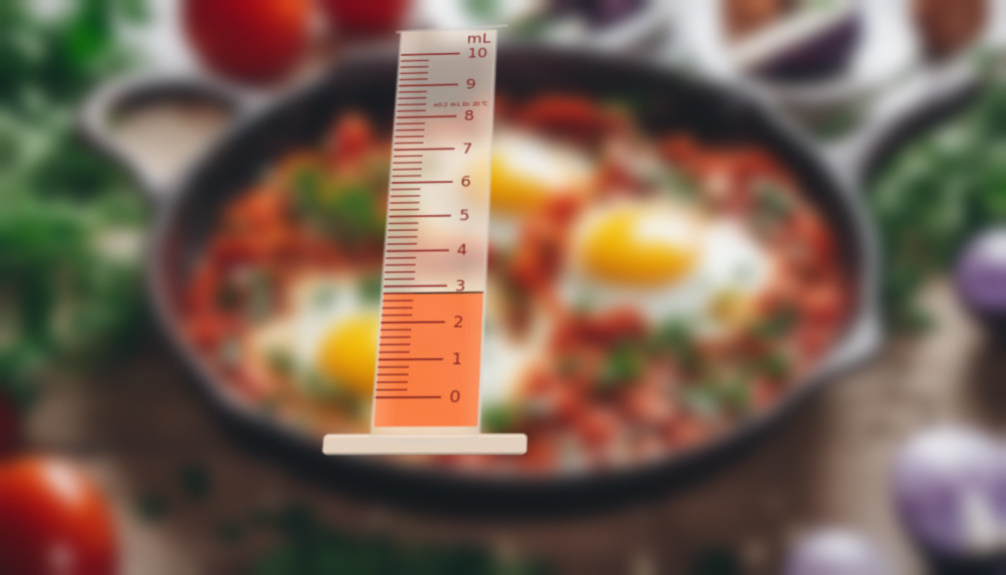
2.8 mL
